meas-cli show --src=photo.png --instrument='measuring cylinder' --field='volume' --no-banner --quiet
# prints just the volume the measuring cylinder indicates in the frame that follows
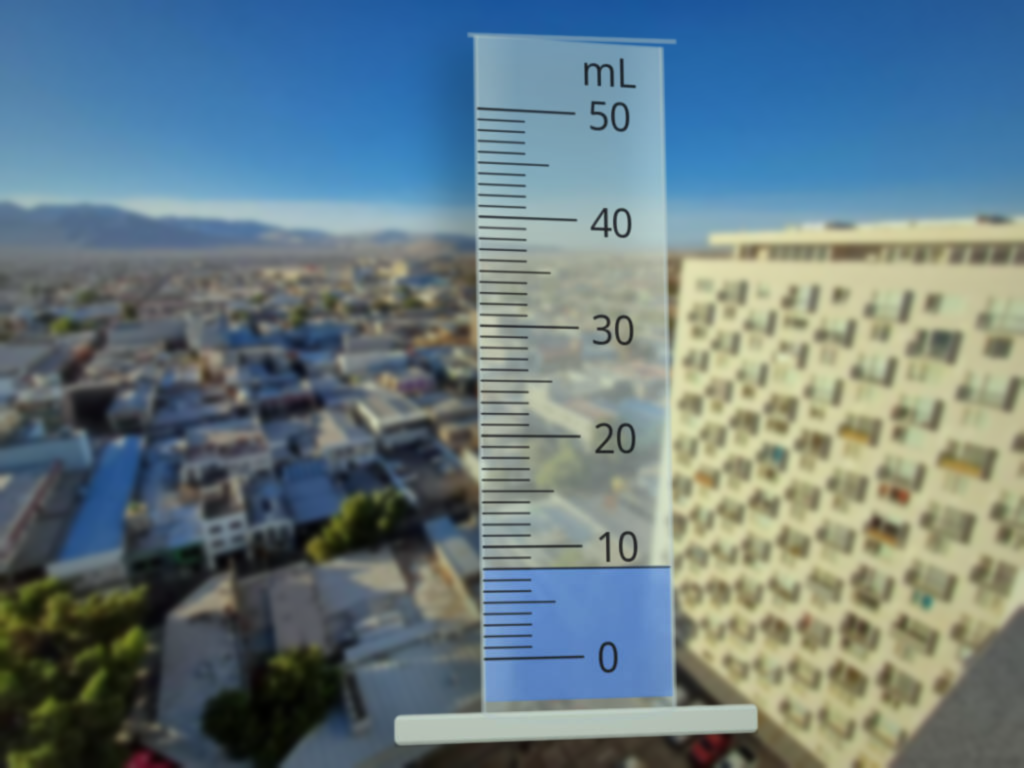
8 mL
